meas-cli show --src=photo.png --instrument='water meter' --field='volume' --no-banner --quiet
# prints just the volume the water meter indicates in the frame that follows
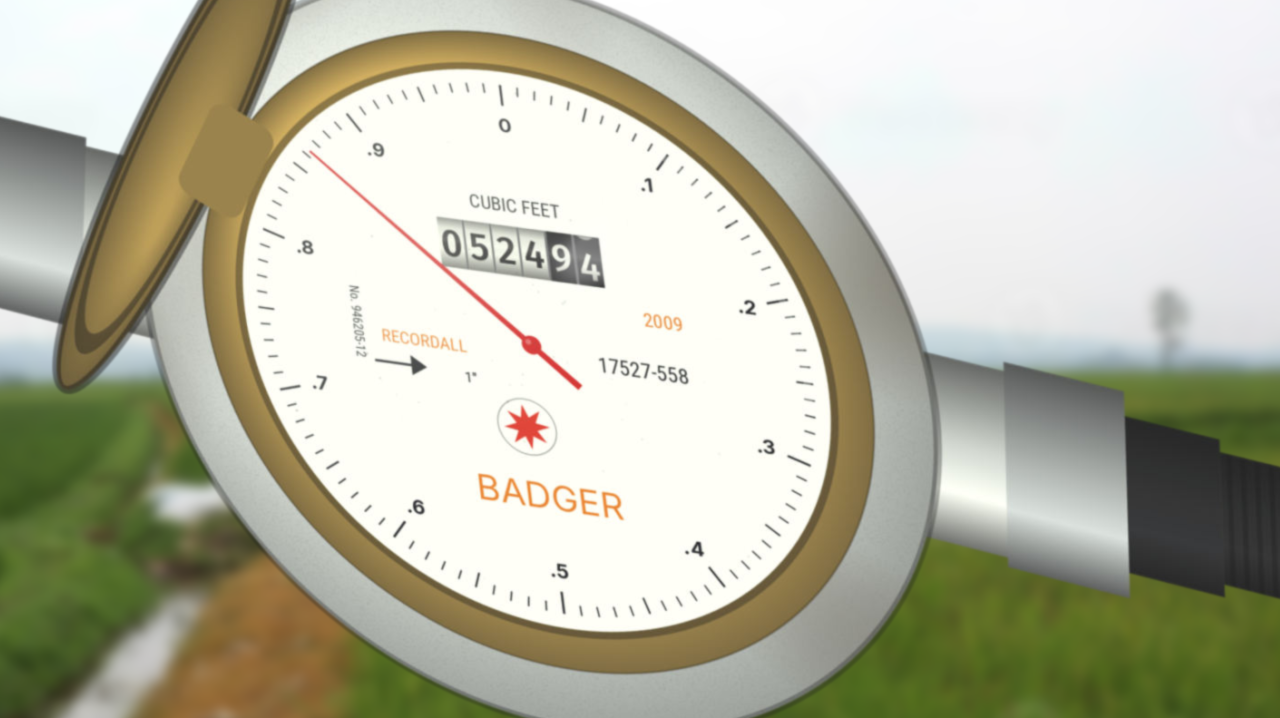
52493.86 ft³
